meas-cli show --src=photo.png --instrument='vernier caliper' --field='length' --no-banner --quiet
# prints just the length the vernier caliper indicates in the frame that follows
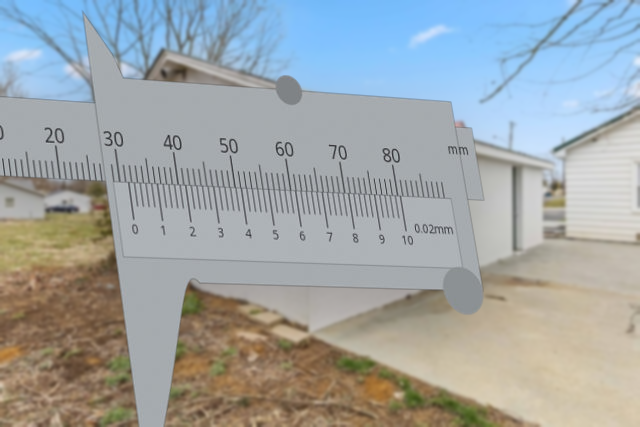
31.5 mm
